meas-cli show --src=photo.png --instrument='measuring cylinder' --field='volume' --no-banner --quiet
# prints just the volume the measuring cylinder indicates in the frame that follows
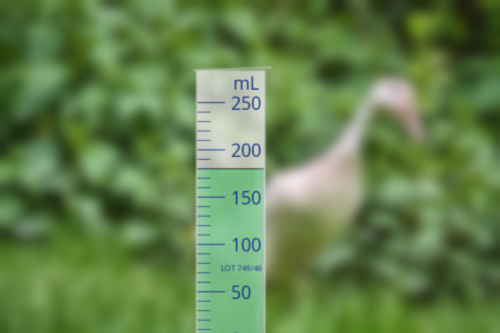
180 mL
